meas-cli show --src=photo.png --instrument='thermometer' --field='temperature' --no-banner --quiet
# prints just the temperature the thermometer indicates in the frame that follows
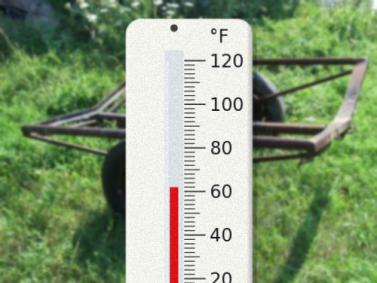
62 °F
